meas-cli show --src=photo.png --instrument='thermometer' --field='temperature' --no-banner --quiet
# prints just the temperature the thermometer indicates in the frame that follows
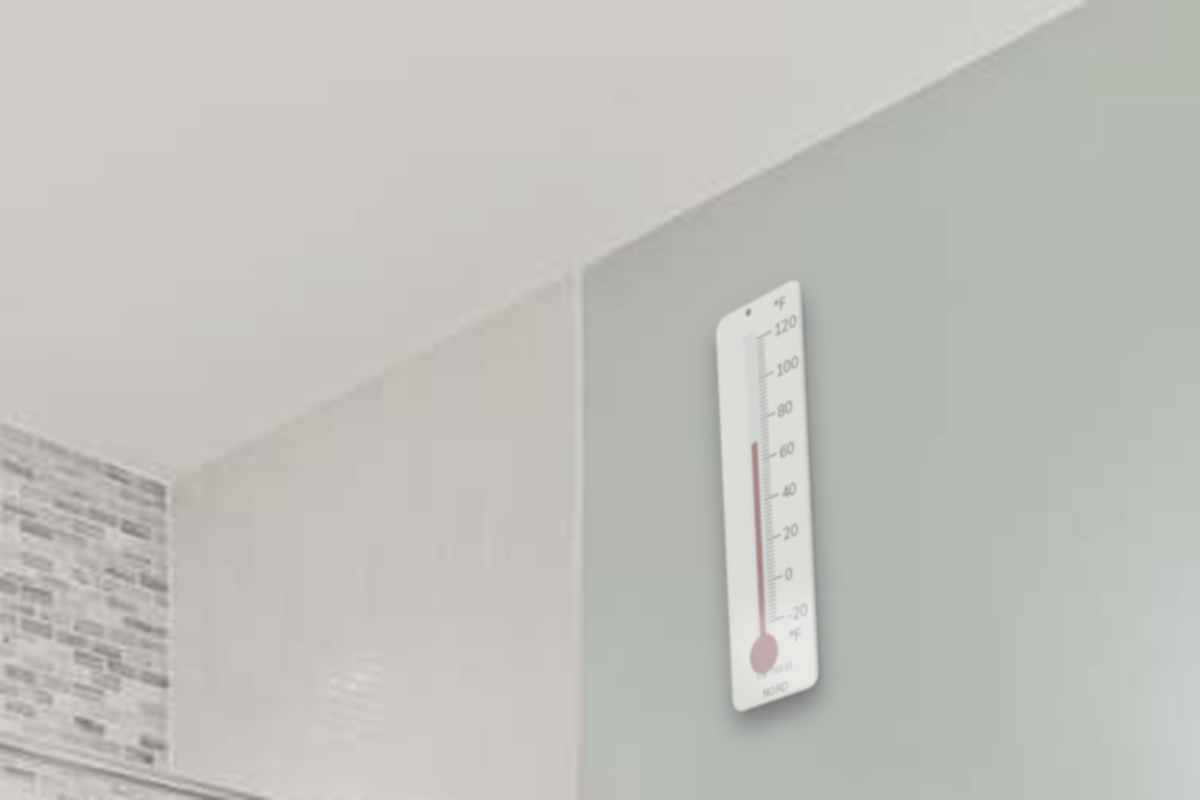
70 °F
